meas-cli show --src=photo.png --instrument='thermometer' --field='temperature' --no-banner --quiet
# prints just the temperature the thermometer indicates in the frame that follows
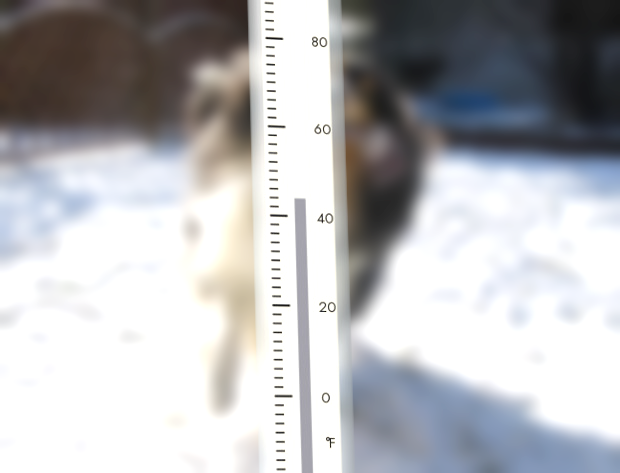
44 °F
